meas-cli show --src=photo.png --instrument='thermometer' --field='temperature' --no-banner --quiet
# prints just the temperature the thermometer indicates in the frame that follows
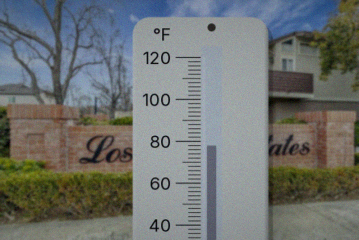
78 °F
